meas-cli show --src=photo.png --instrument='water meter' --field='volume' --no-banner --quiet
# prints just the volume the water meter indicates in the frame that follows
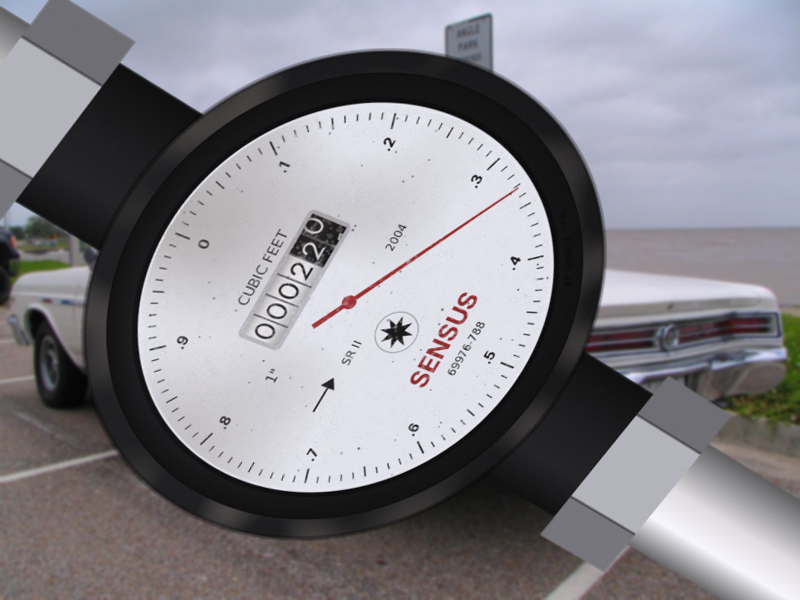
220.33 ft³
